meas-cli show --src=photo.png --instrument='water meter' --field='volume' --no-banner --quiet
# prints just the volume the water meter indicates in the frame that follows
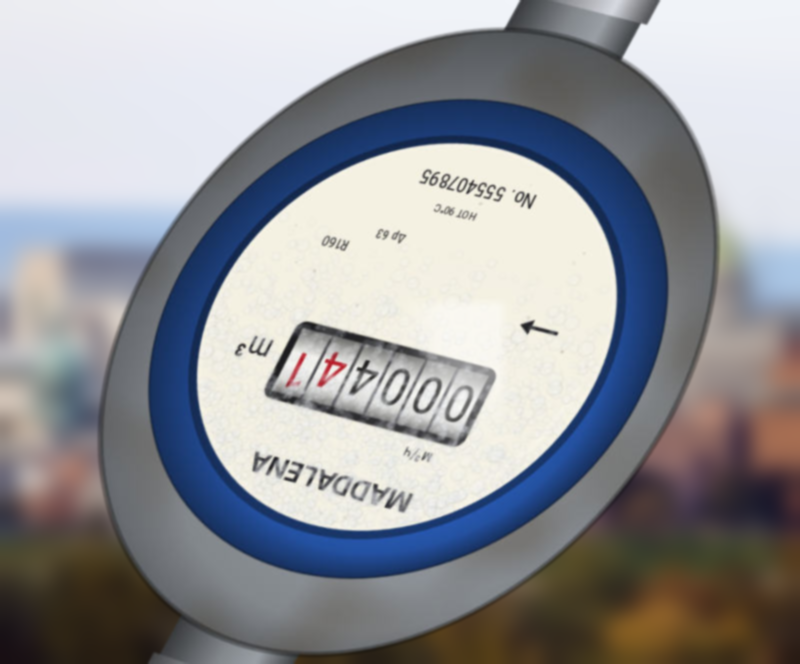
4.41 m³
